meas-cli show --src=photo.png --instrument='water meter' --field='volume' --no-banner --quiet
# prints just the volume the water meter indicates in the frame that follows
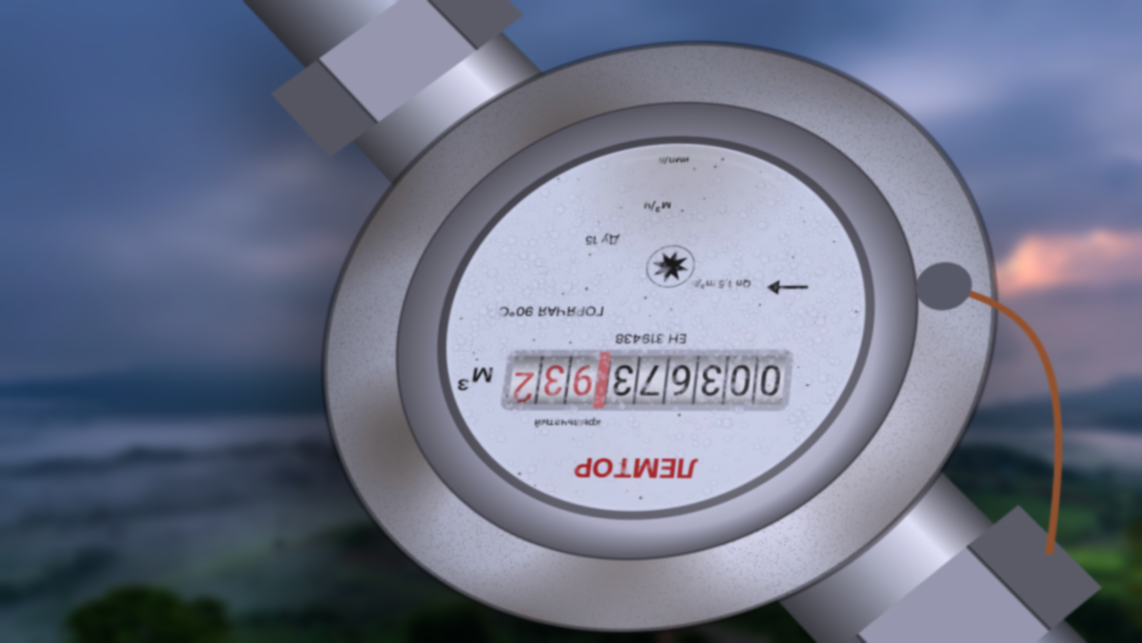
3673.932 m³
